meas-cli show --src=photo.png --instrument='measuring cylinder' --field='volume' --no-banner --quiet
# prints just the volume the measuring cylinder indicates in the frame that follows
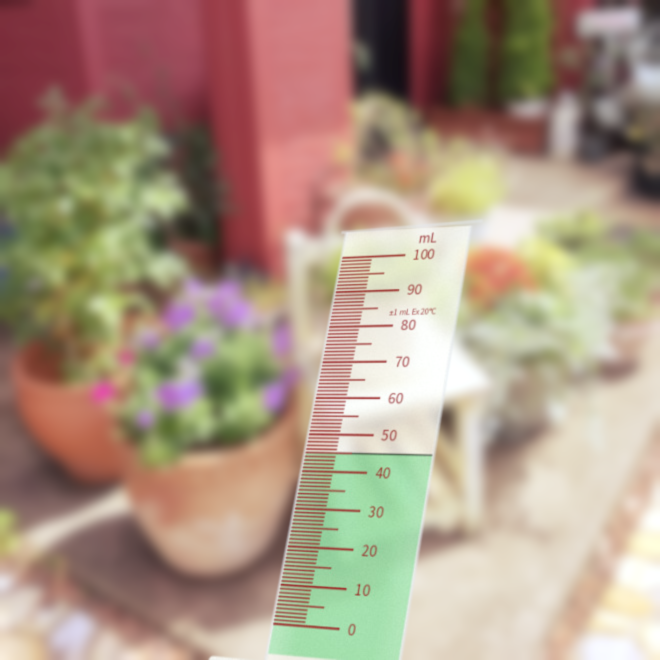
45 mL
